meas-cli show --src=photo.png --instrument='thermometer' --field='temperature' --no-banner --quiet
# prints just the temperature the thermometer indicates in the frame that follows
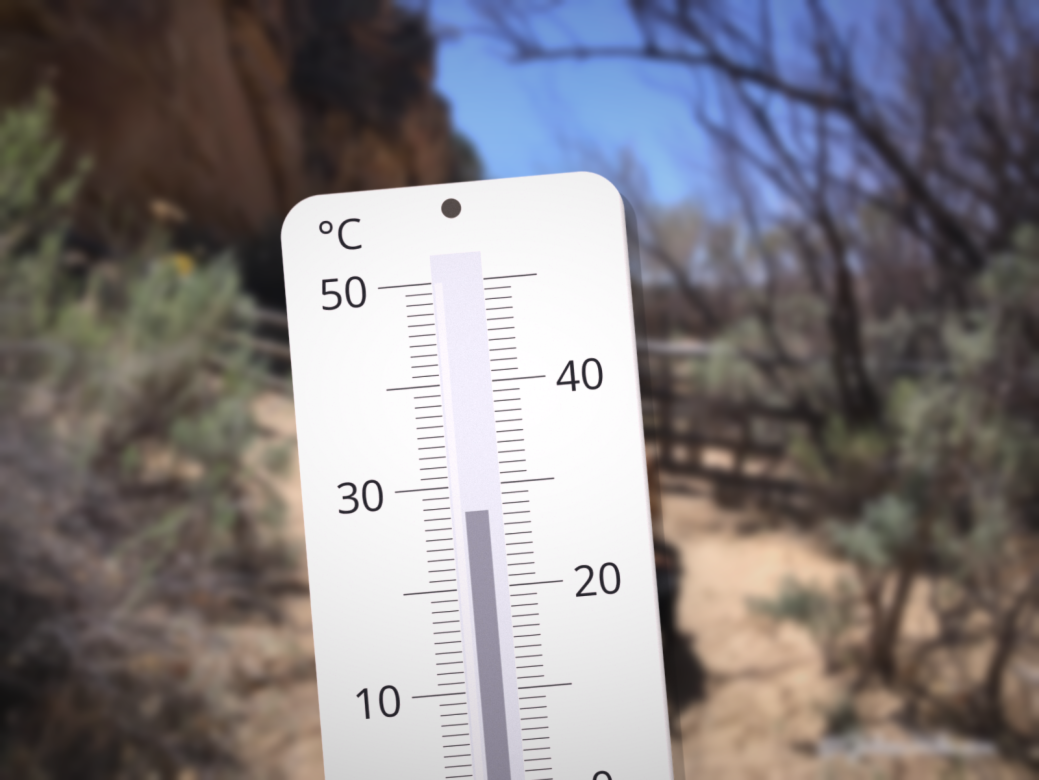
27.5 °C
